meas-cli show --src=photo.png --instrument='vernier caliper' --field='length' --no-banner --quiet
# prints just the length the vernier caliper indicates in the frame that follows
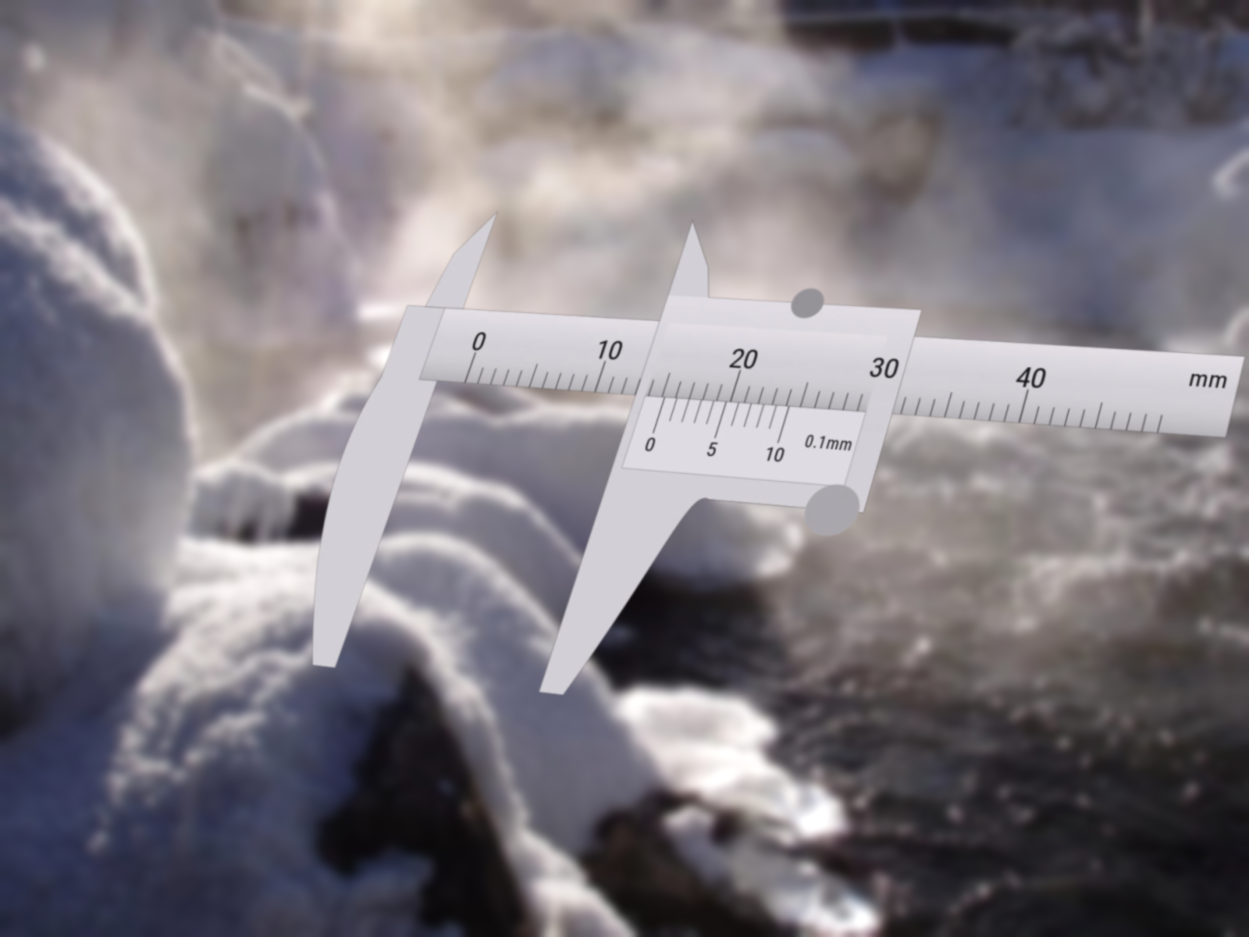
15.2 mm
